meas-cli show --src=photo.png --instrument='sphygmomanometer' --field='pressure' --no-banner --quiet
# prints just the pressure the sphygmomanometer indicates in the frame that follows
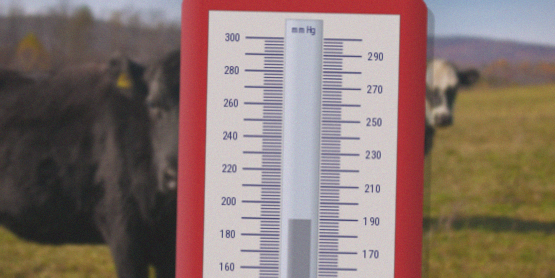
190 mmHg
